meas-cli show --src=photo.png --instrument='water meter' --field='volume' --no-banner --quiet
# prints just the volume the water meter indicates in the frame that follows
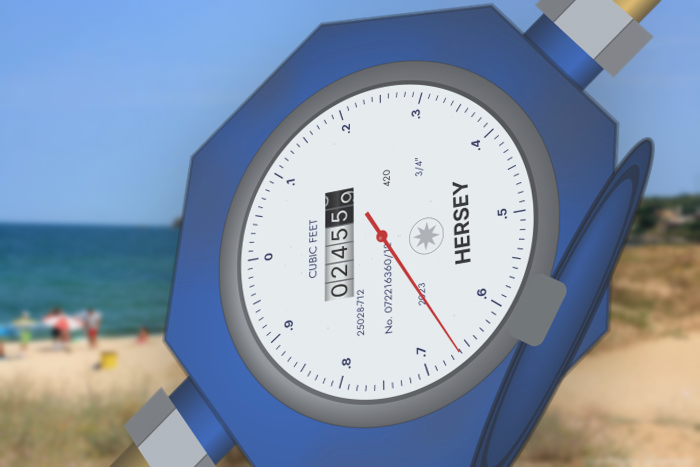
24558.66 ft³
